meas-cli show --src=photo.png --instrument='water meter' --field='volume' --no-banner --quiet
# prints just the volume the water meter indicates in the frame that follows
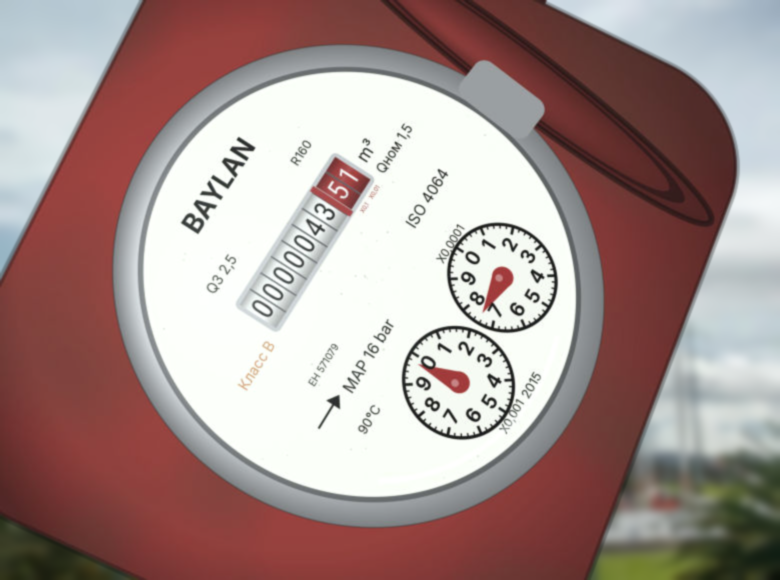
43.5097 m³
